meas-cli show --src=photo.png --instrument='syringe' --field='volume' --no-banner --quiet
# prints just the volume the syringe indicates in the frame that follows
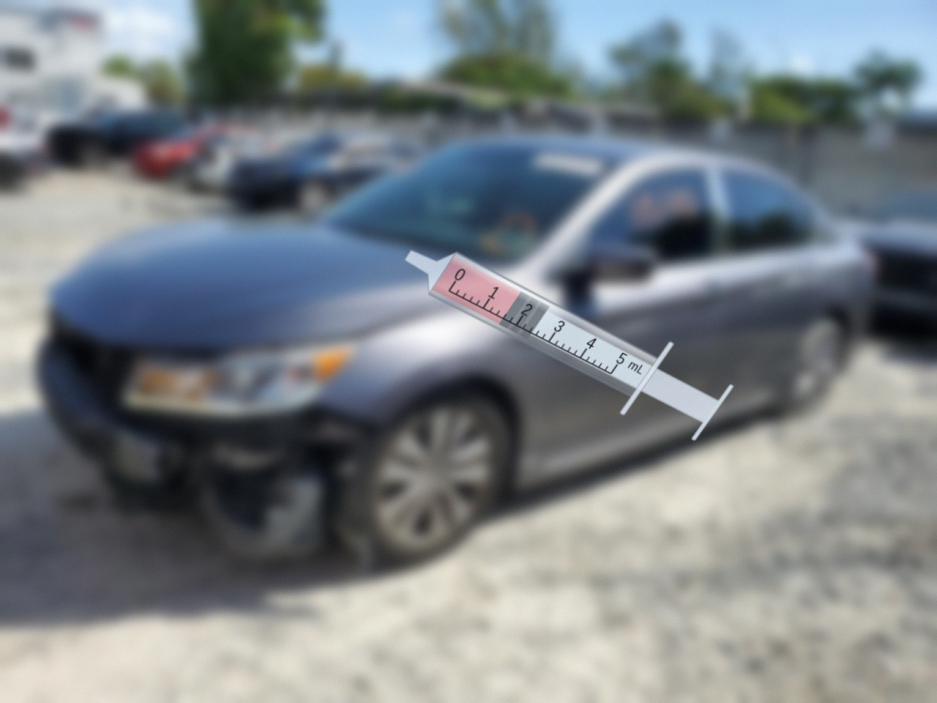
1.6 mL
